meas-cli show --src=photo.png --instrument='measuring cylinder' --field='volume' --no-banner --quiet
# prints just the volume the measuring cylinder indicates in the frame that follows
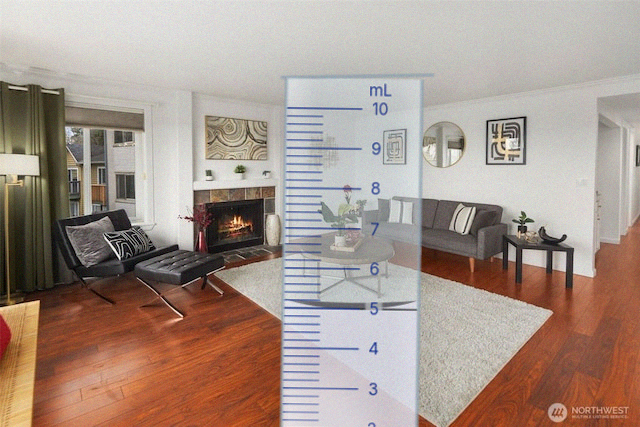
5 mL
